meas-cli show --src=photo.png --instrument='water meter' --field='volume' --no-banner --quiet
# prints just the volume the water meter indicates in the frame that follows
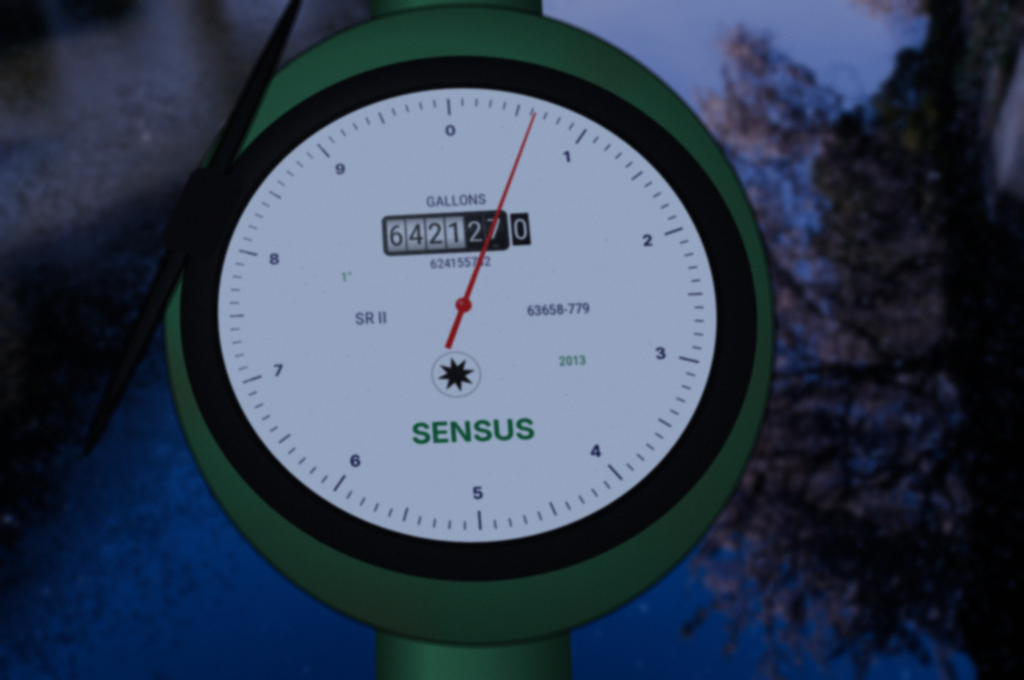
6421270.6 gal
